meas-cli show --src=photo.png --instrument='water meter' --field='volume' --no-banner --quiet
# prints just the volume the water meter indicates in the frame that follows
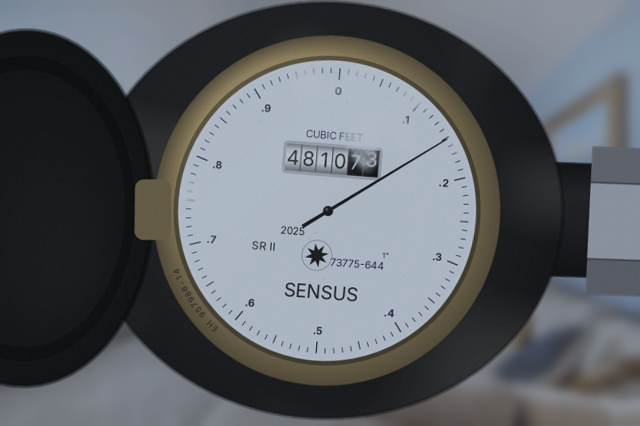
481073.15 ft³
